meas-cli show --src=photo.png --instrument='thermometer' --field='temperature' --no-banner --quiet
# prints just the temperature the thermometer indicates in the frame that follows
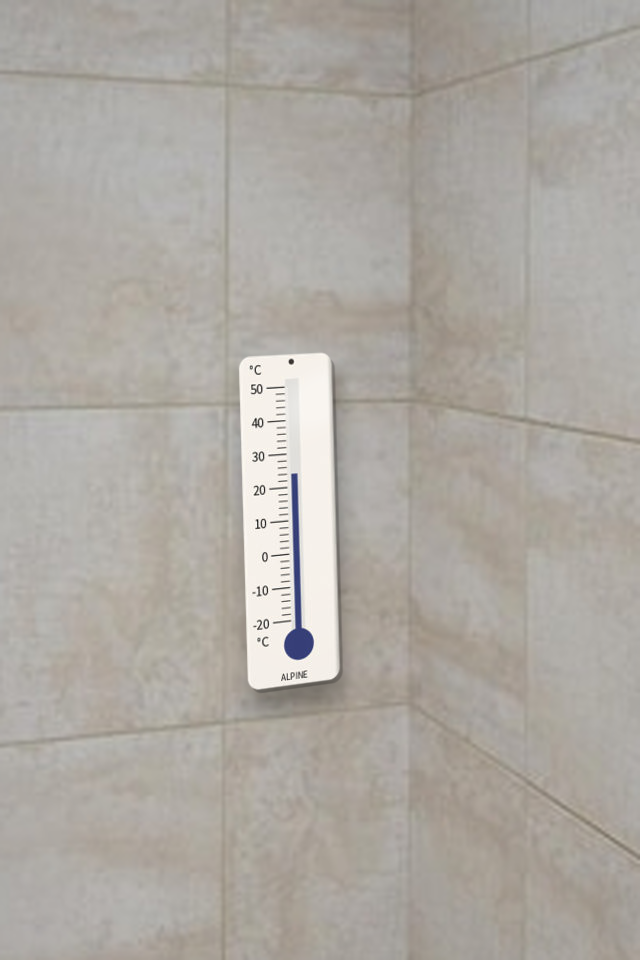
24 °C
